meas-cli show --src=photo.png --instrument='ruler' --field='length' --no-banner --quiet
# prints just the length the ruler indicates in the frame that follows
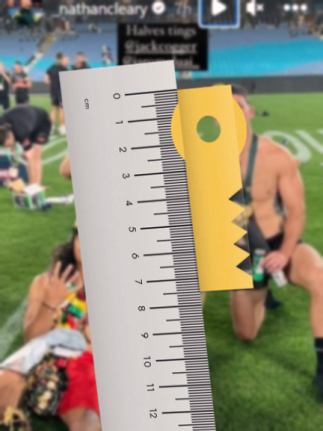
7.5 cm
